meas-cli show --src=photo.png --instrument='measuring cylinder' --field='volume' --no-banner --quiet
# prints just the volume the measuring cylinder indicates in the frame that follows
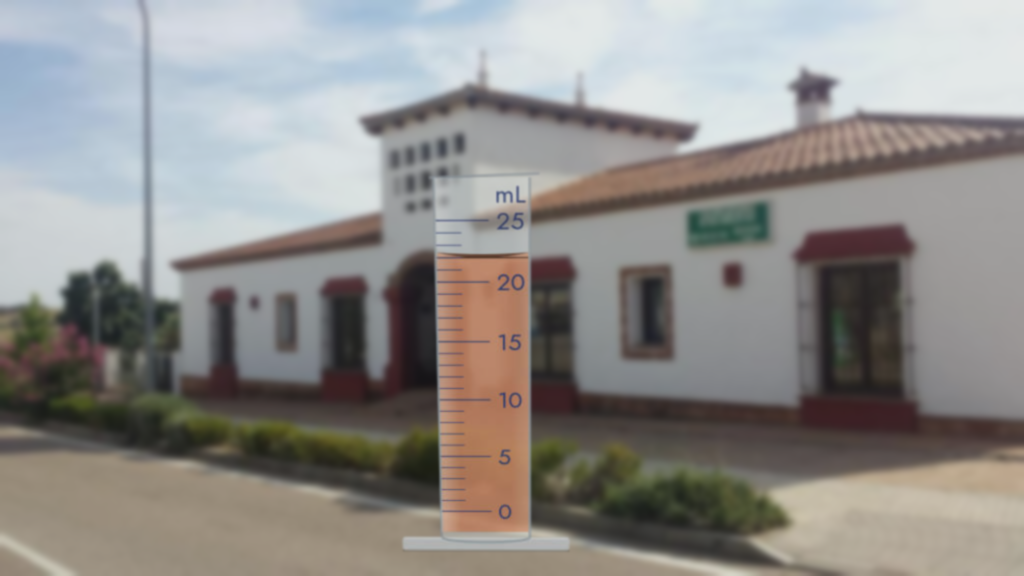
22 mL
